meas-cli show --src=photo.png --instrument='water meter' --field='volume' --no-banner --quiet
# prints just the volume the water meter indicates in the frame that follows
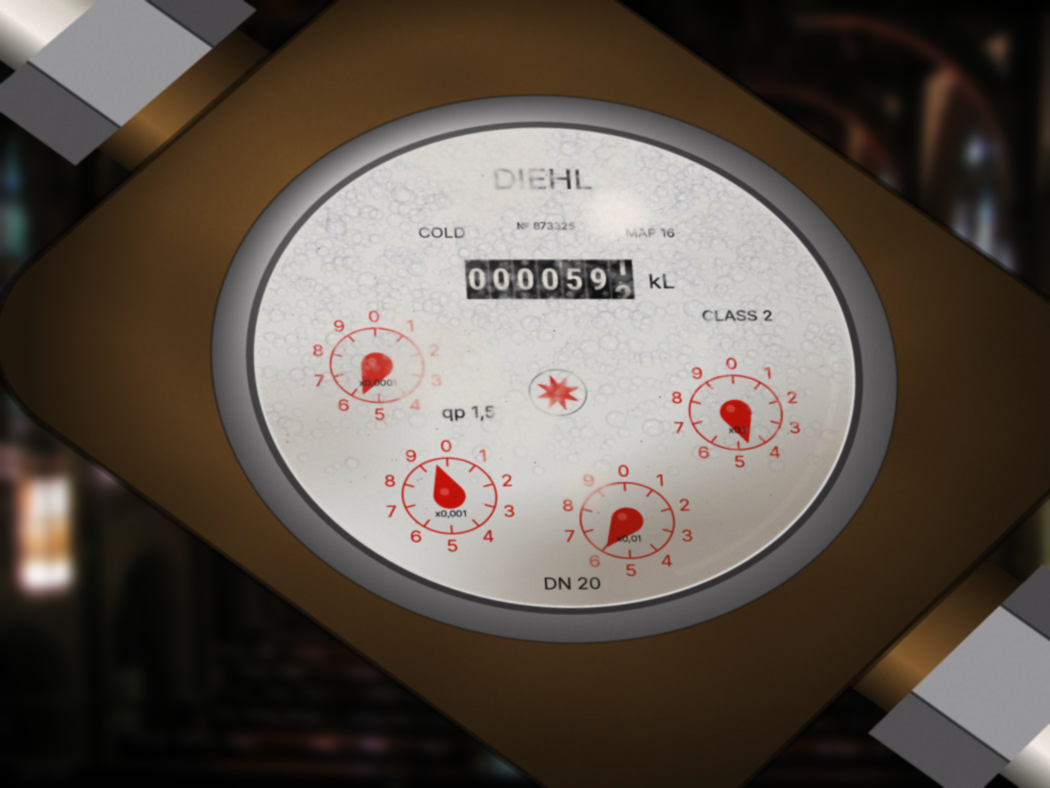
591.4595 kL
